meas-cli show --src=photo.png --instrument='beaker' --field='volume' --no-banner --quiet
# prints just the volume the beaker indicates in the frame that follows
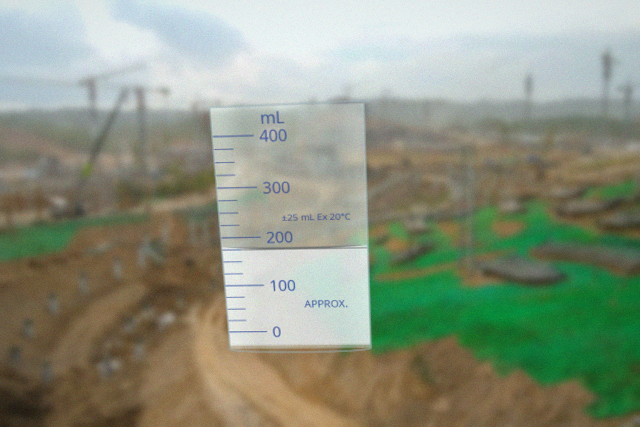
175 mL
